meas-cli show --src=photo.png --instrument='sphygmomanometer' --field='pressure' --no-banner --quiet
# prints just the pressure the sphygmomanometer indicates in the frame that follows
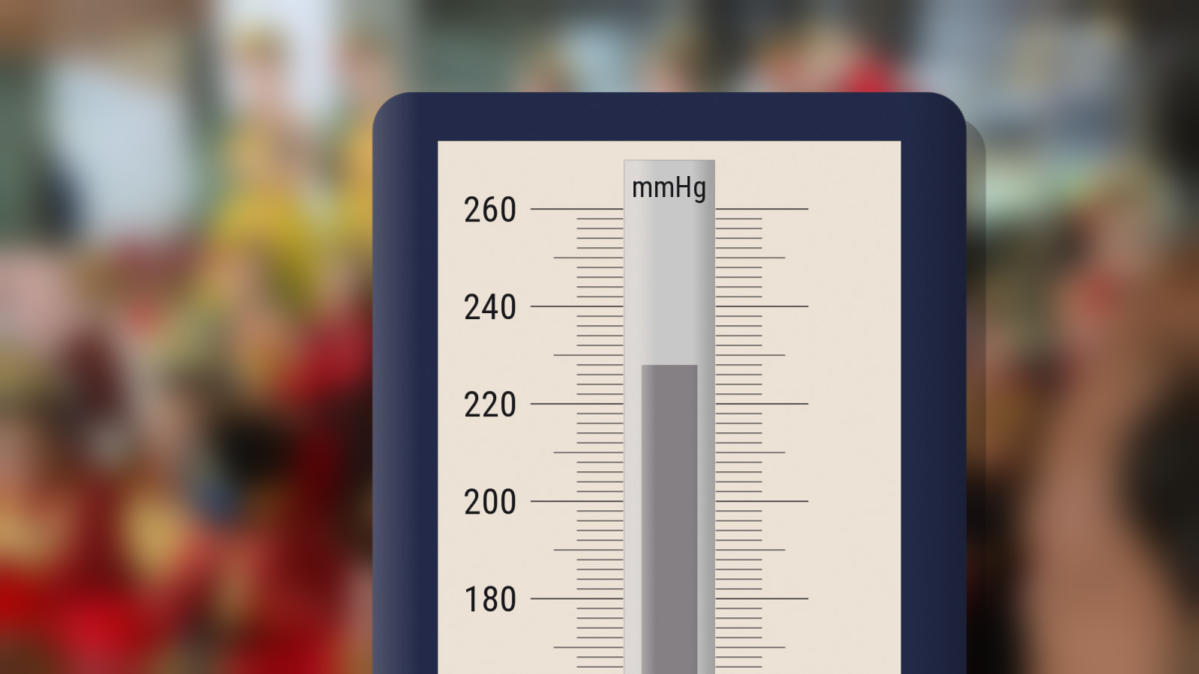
228 mmHg
